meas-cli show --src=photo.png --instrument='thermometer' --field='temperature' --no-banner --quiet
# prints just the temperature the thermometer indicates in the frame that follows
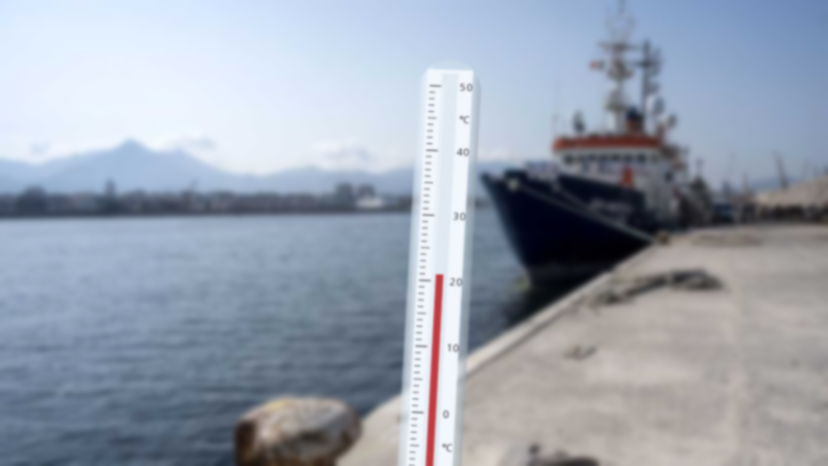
21 °C
